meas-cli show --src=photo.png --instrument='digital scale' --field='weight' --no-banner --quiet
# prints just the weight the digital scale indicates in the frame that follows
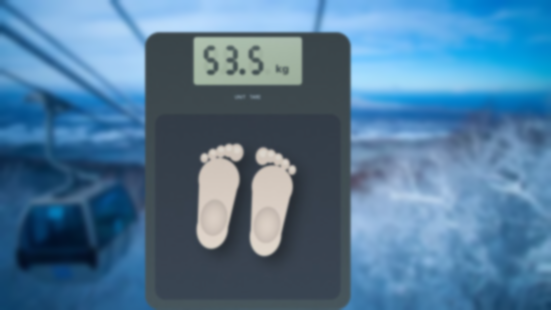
53.5 kg
